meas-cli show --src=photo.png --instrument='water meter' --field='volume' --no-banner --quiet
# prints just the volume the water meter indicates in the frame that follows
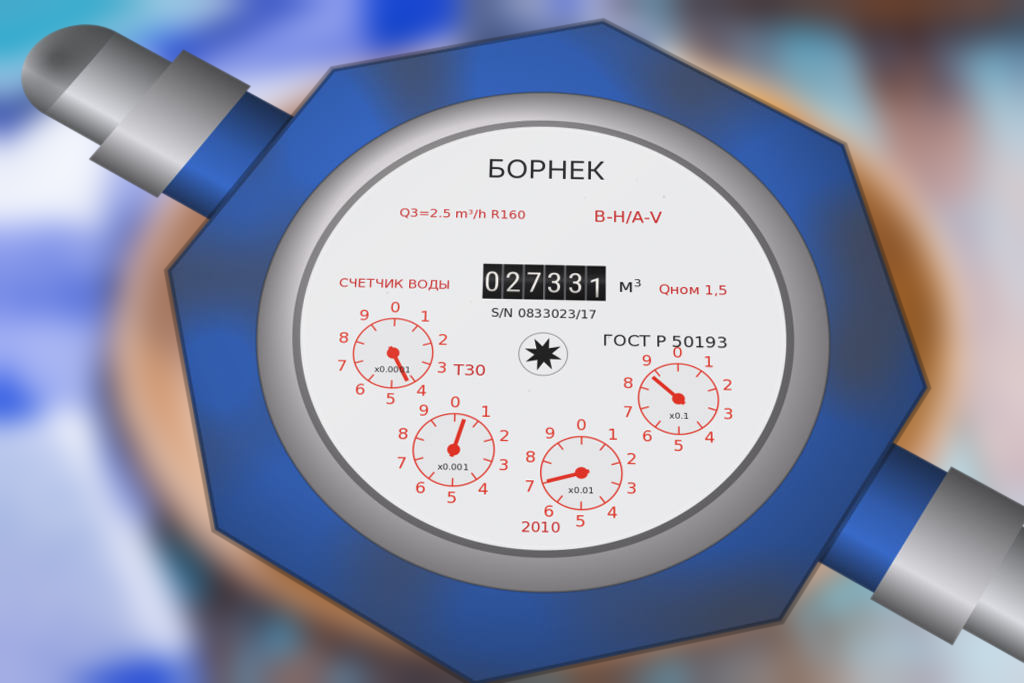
27330.8704 m³
